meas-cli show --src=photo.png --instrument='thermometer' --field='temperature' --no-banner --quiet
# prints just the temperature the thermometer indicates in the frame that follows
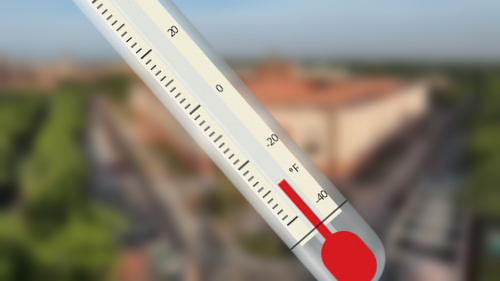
-30 °F
